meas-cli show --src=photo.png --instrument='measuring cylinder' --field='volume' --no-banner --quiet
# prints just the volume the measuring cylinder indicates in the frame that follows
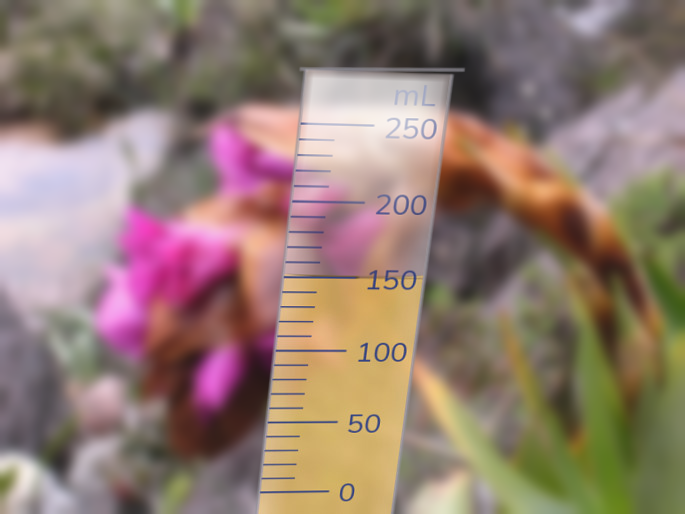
150 mL
